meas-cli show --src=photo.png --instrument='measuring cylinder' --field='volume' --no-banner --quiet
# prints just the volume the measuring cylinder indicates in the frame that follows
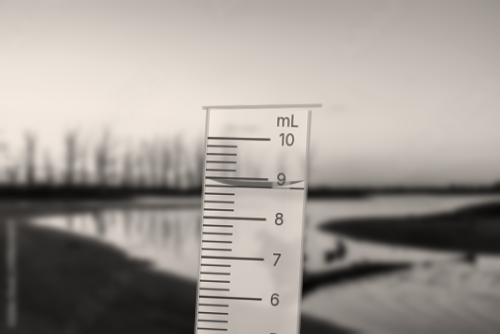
8.8 mL
